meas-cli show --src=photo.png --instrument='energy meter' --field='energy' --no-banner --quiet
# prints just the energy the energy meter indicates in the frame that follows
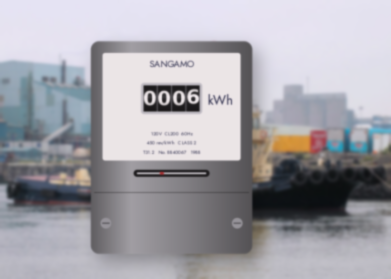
6 kWh
